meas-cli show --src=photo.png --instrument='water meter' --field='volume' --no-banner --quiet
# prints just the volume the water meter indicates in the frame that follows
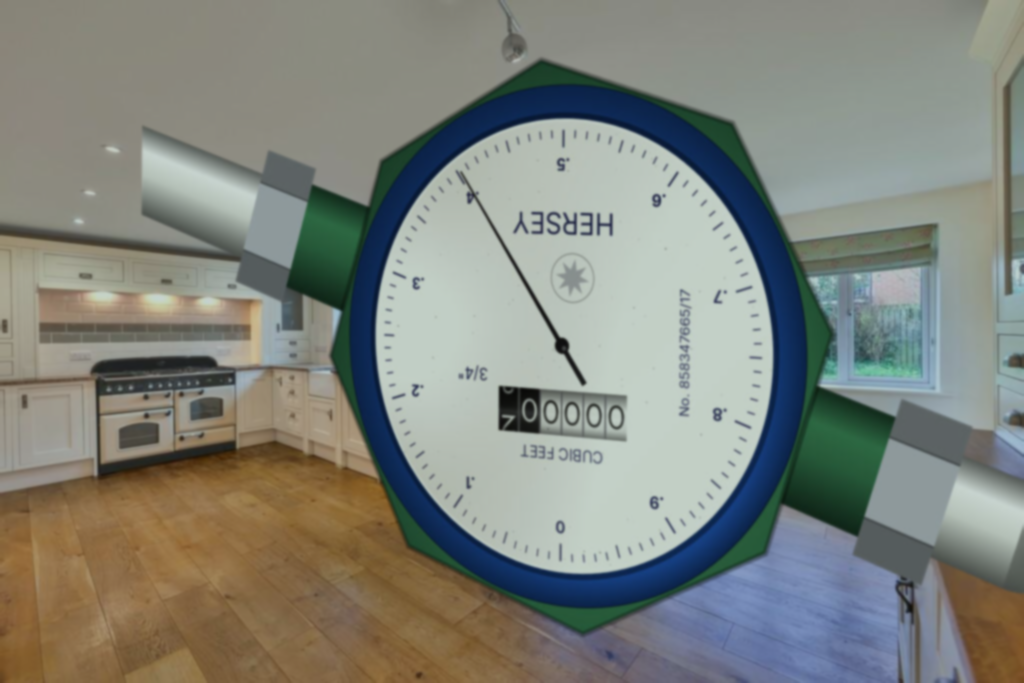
2.40 ft³
